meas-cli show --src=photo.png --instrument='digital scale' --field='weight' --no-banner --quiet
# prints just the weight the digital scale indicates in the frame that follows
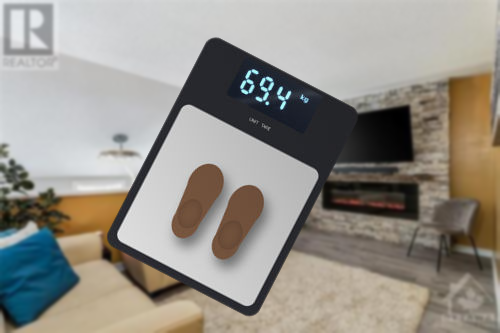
69.4 kg
